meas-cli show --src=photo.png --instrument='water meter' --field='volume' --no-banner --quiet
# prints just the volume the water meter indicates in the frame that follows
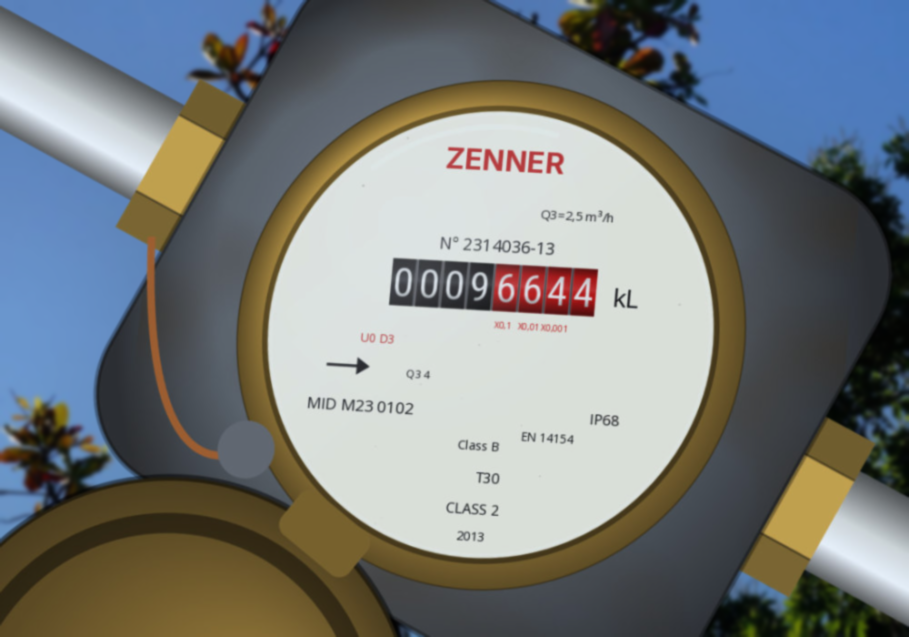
9.6644 kL
